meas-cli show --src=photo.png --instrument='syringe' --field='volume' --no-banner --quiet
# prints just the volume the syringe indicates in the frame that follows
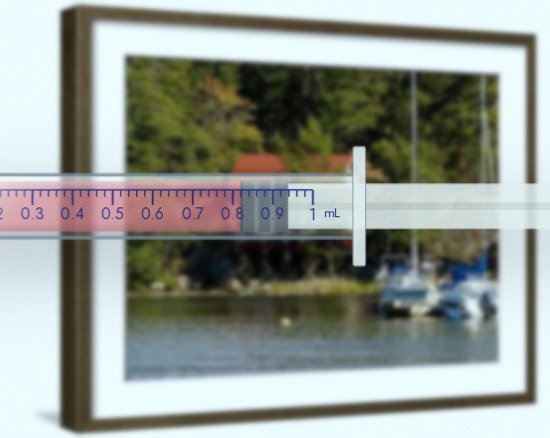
0.82 mL
